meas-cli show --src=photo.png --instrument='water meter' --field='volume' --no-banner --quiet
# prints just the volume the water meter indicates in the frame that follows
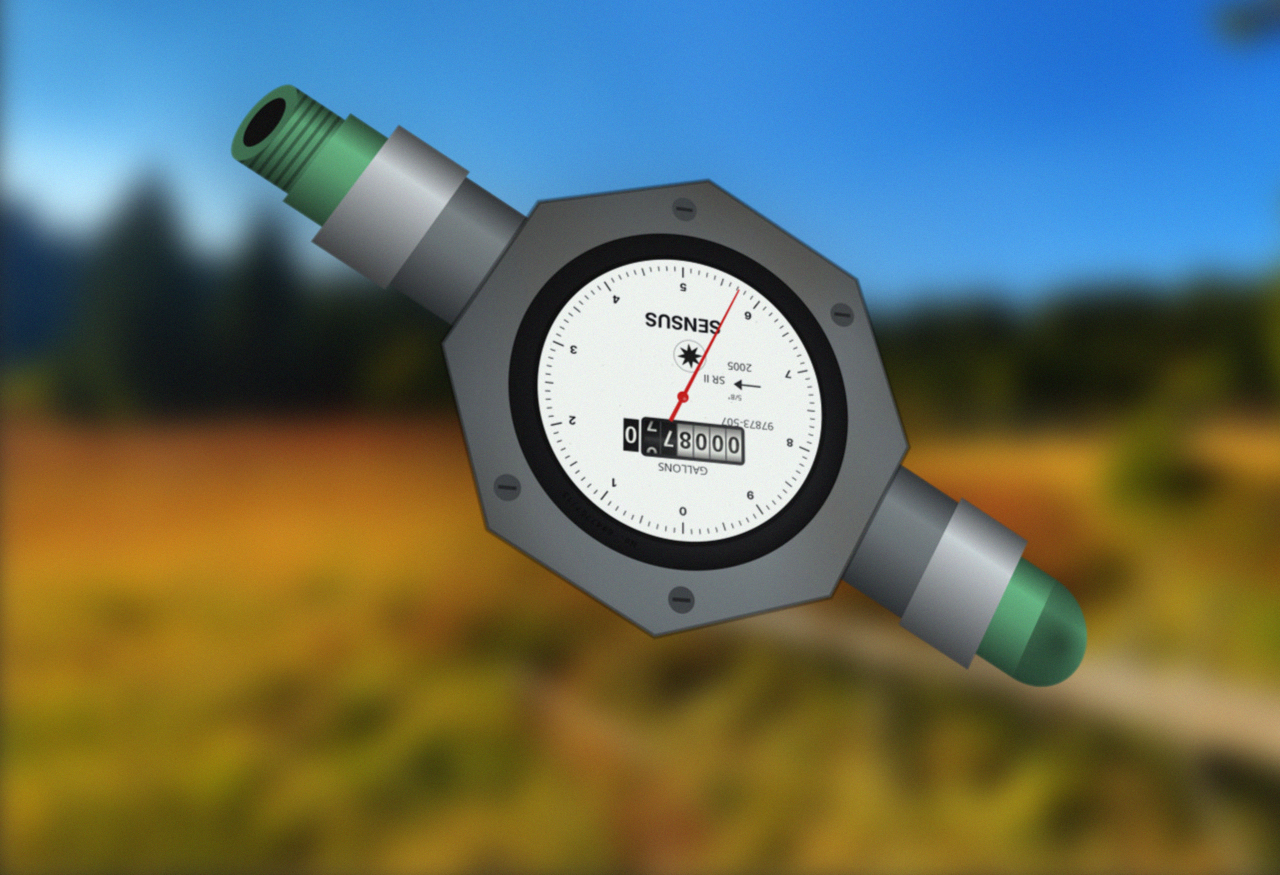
8765.7 gal
